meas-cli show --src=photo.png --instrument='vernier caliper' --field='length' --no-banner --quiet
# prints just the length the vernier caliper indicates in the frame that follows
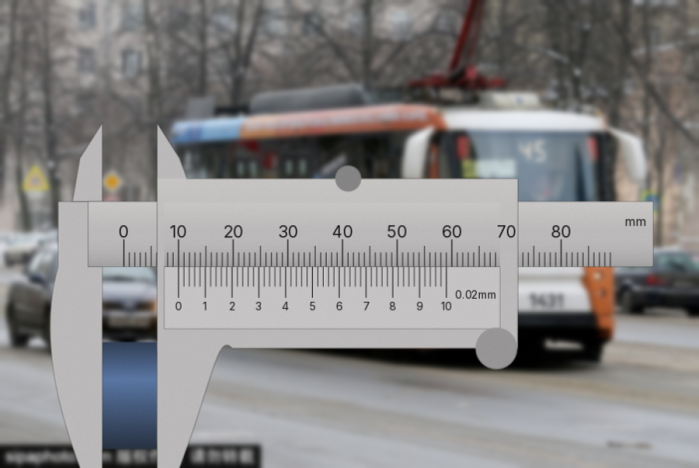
10.0 mm
